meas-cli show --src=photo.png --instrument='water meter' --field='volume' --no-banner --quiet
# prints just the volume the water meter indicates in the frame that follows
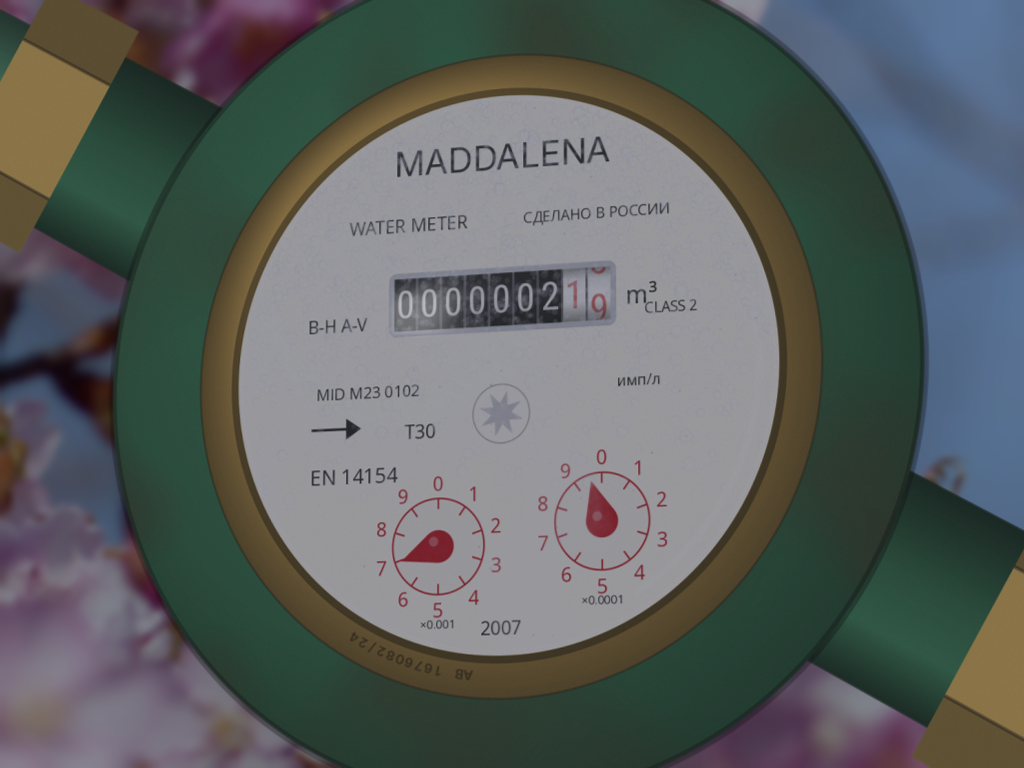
2.1869 m³
